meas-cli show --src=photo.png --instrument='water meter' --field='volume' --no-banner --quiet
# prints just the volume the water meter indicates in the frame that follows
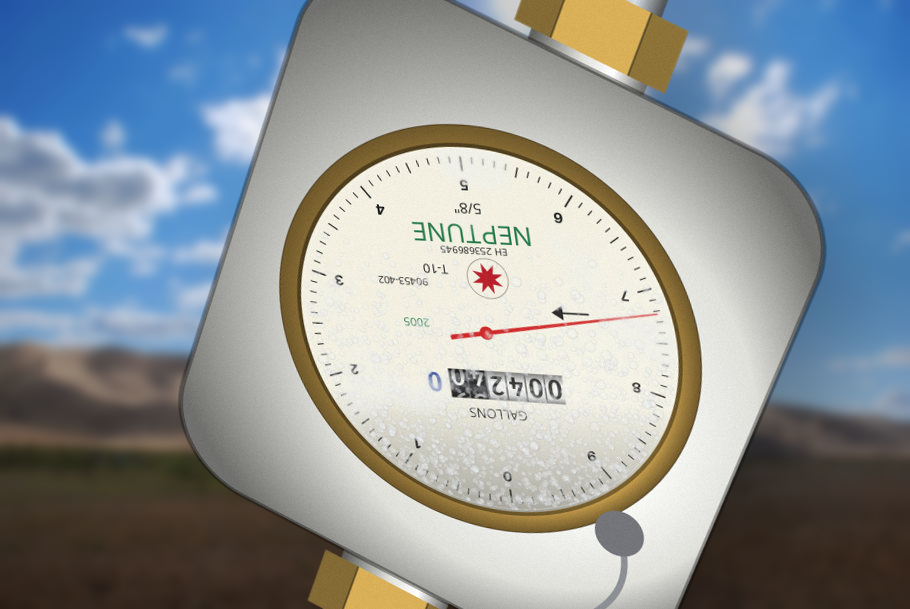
42397.2 gal
